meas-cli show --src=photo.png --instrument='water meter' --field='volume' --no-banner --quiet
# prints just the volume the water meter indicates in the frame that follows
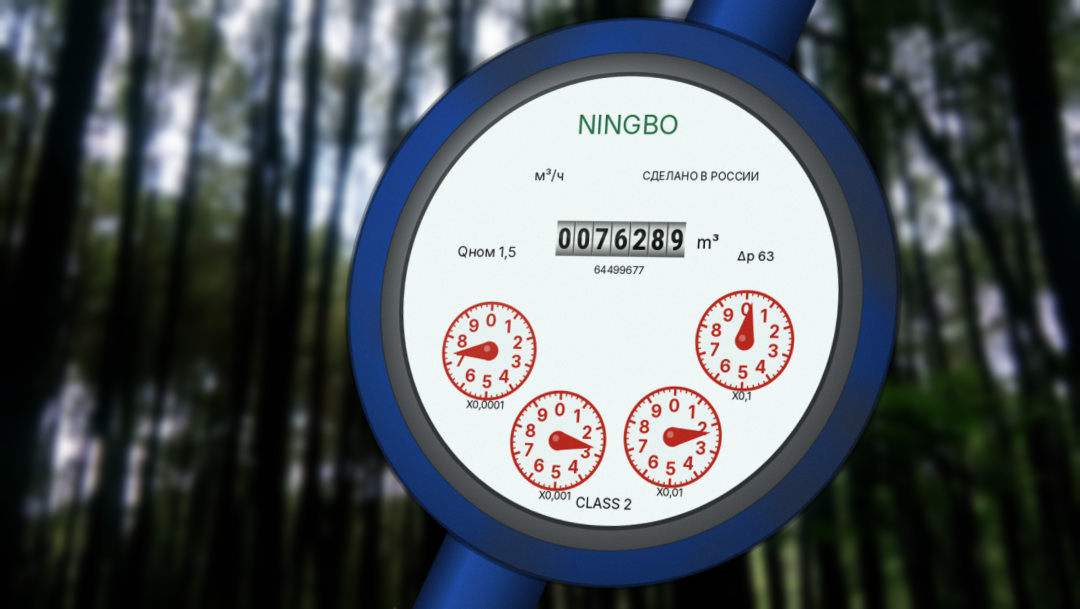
76289.0227 m³
